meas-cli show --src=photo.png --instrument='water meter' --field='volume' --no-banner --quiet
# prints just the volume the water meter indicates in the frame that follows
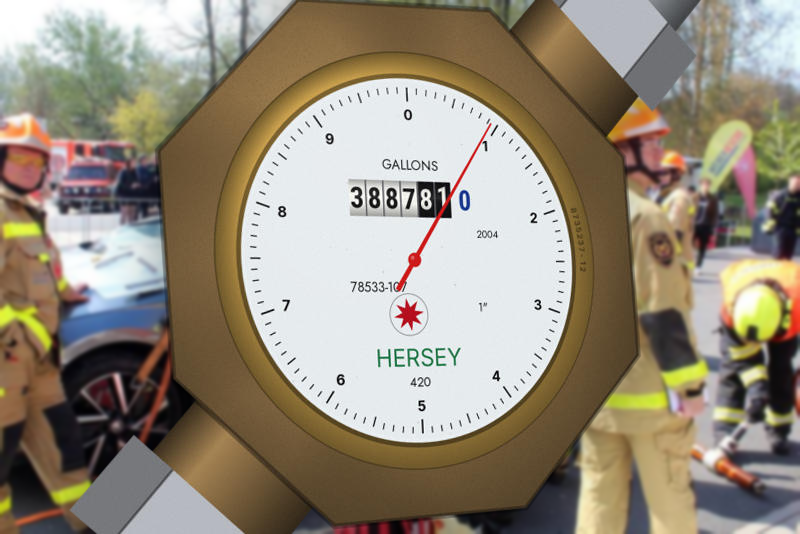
3887810.9 gal
